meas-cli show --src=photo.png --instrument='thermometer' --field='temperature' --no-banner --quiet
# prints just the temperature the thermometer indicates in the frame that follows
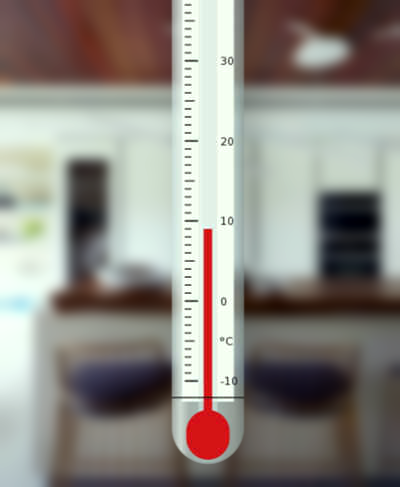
9 °C
